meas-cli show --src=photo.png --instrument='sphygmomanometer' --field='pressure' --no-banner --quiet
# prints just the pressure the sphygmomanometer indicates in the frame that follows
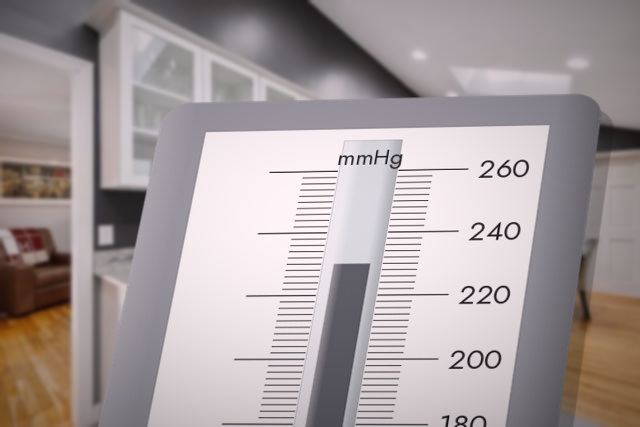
230 mmHg
